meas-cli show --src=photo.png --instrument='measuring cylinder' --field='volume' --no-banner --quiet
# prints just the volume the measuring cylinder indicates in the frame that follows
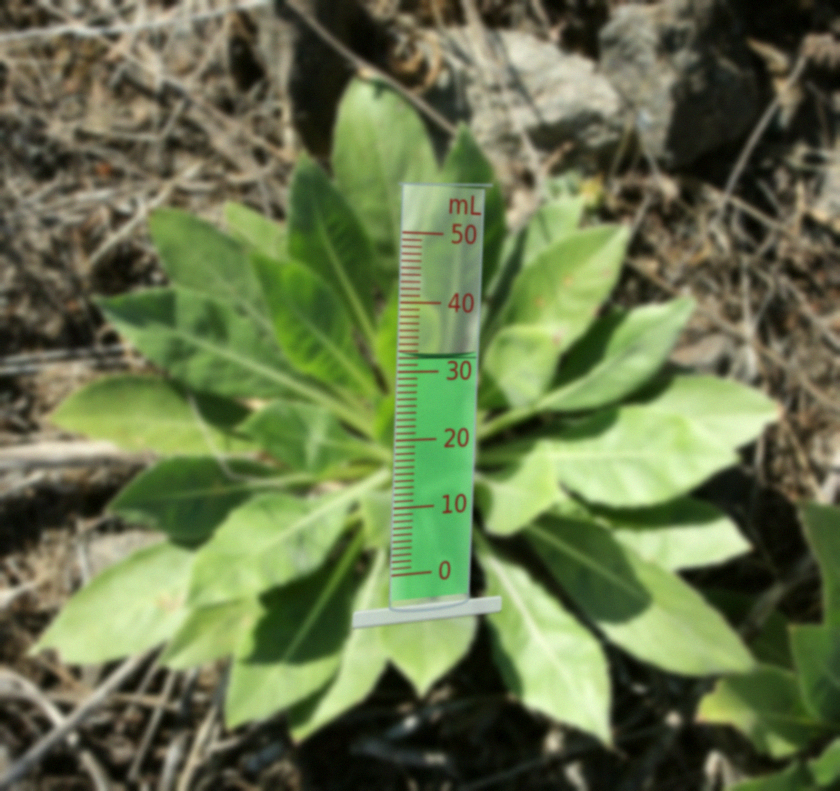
32 mL
